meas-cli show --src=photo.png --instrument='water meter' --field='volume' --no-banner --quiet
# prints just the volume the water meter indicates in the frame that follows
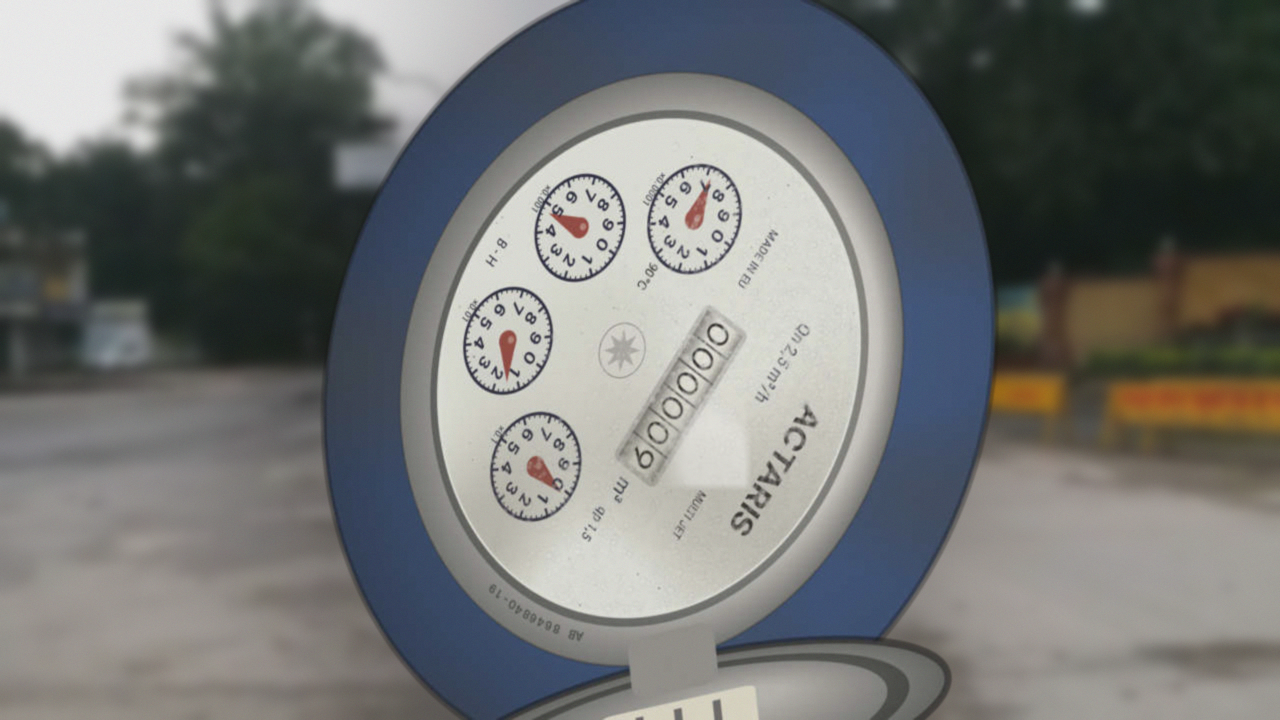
9.0147 m³
